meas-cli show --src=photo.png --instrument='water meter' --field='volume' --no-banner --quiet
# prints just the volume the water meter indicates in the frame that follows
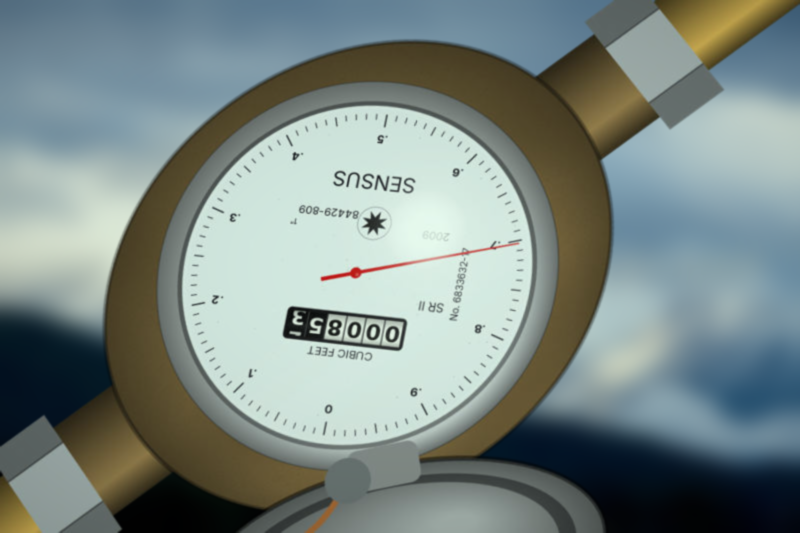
852.70 ft³
